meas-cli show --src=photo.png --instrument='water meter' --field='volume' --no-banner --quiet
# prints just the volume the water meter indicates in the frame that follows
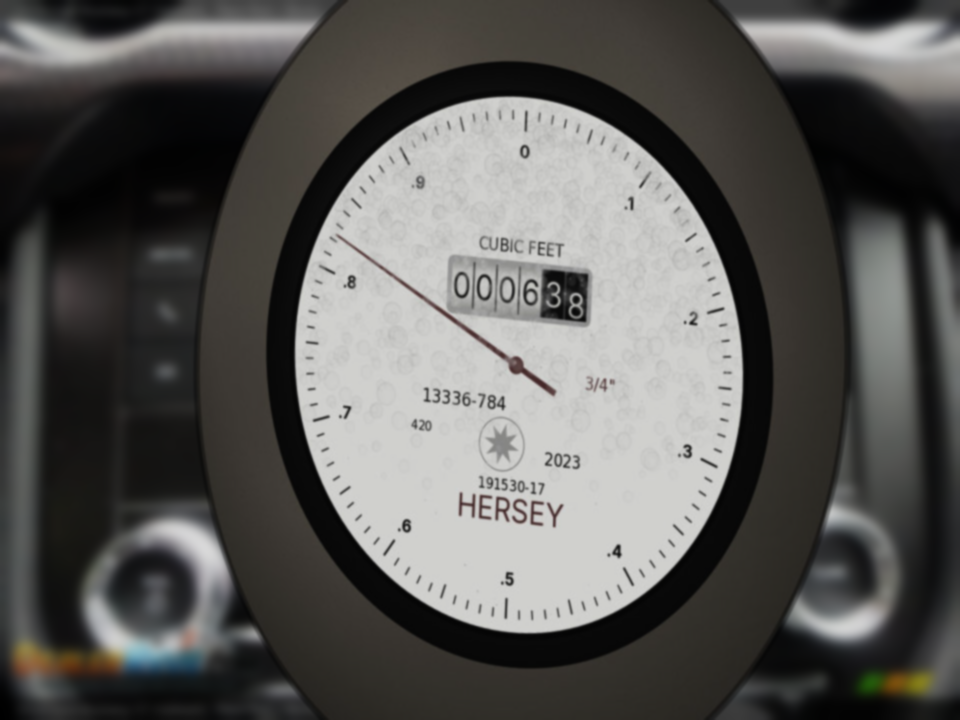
637.82 ft³
